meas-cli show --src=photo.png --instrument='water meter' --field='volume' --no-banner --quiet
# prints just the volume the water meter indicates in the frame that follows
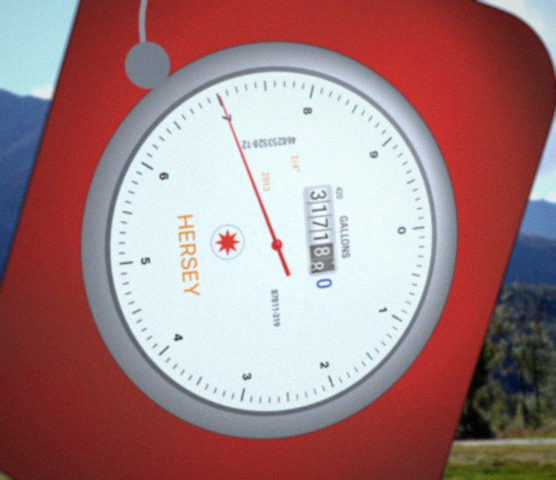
3171877.0 gal
